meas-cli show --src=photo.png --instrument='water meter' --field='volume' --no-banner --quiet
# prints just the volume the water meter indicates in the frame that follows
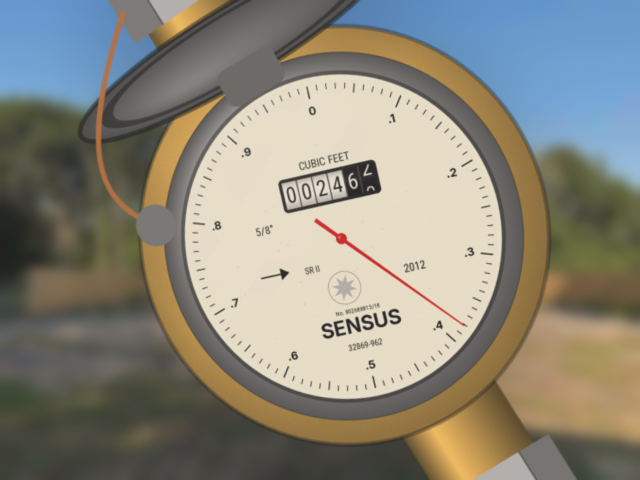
2462.38 ft³
